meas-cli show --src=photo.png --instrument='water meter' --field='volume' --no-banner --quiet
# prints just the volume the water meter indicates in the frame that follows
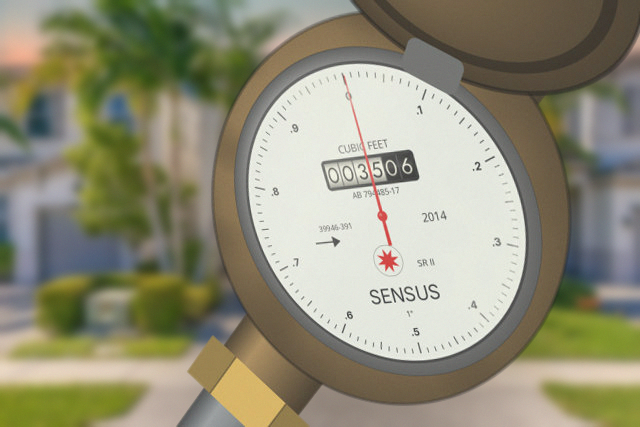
3506.00 ft³
